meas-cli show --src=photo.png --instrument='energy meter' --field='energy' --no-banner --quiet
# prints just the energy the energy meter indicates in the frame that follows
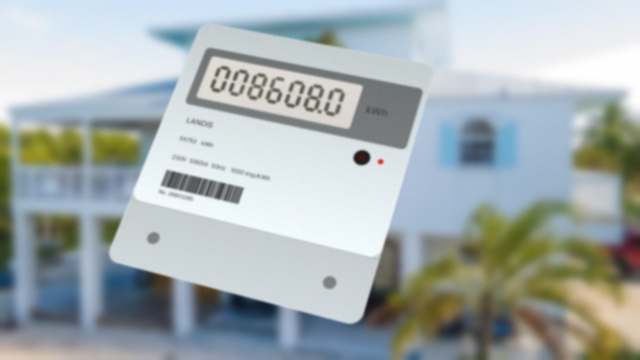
8608.0 kWh
